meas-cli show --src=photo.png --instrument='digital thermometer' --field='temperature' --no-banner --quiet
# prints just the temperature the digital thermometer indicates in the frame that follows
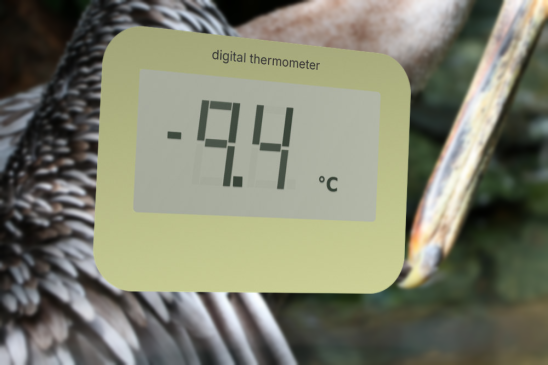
-9.4 °C
